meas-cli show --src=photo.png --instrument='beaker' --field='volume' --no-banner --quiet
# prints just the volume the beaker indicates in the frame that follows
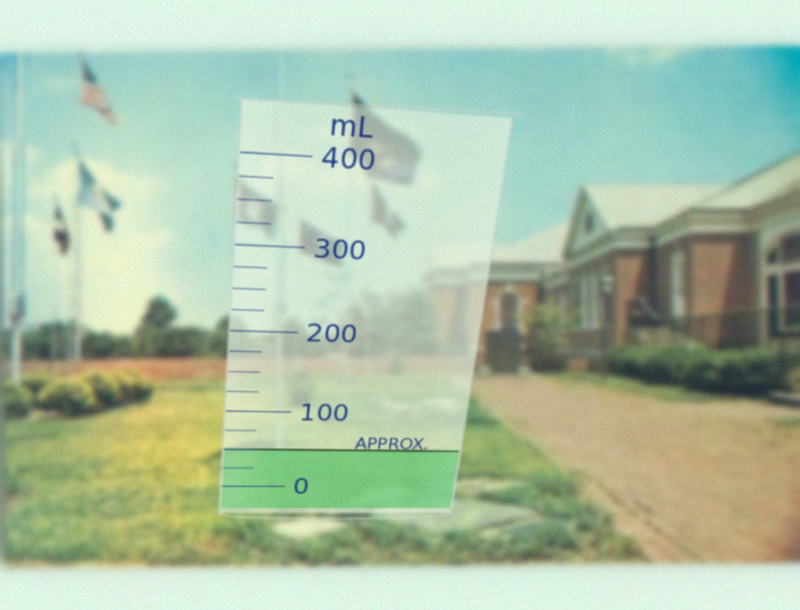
50 mL
